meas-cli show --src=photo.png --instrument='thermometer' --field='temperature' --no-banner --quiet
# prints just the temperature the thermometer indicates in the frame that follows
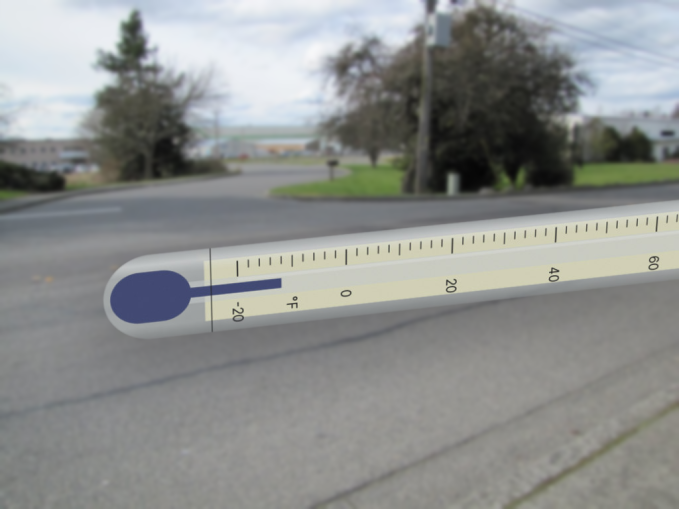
-12 °F
